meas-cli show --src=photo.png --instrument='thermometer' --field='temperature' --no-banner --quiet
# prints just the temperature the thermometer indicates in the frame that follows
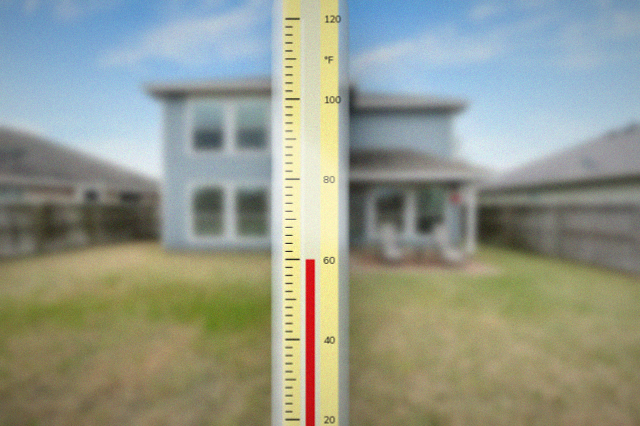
60 °F
